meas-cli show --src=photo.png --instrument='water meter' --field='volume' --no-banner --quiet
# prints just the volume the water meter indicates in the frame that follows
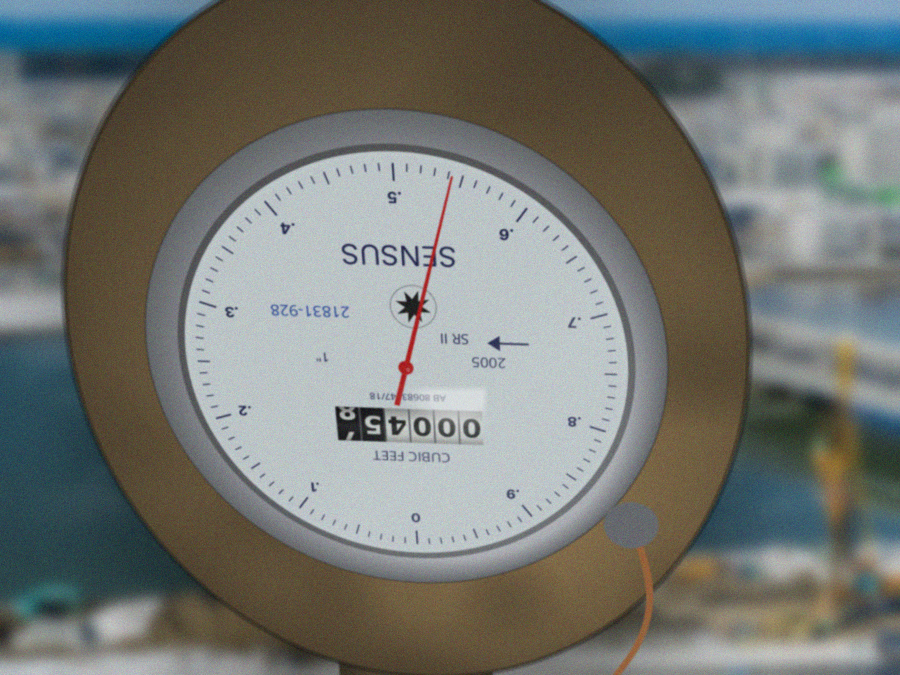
457.54 ft³
